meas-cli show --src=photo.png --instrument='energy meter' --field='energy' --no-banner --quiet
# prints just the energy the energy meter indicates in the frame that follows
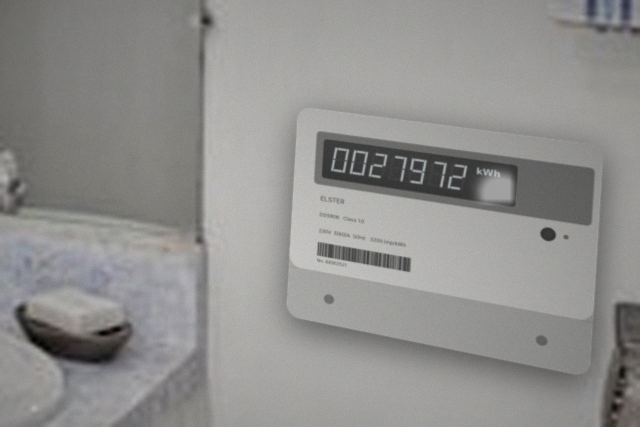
27972 kWh
